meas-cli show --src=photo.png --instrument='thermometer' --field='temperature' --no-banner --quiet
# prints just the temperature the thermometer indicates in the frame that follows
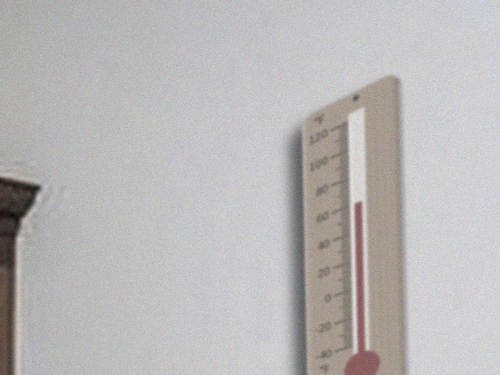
60 °F
